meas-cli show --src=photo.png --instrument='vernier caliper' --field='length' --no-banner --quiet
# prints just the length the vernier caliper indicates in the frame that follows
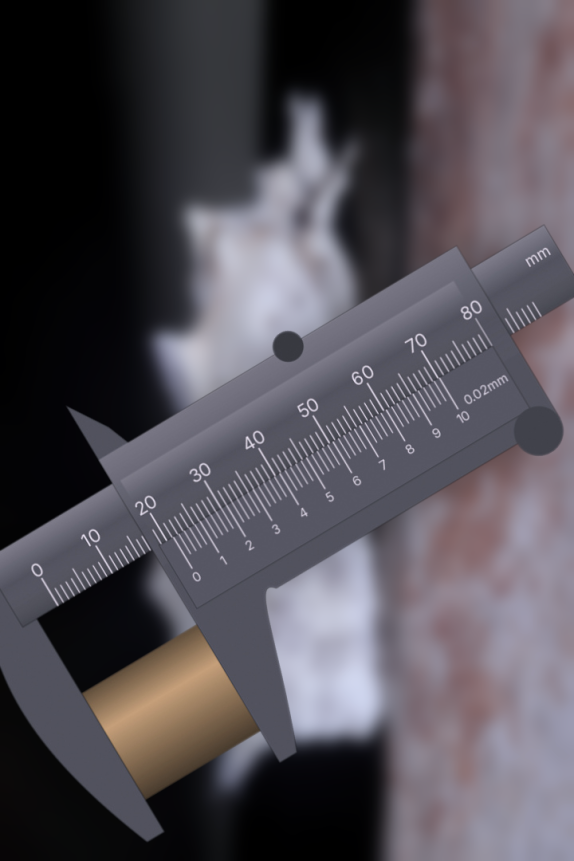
21.2 mm
